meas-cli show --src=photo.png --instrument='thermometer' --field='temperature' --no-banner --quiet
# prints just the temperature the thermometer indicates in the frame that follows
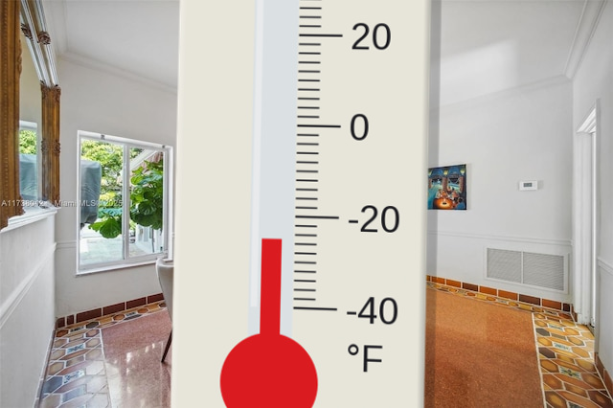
-25 °F
